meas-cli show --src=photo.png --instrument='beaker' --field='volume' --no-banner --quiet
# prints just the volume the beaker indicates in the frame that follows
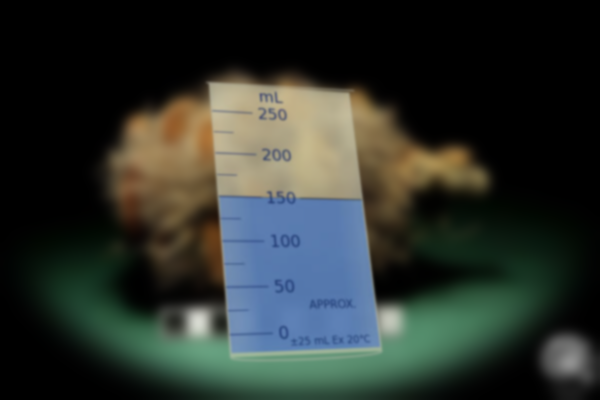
150 mL
